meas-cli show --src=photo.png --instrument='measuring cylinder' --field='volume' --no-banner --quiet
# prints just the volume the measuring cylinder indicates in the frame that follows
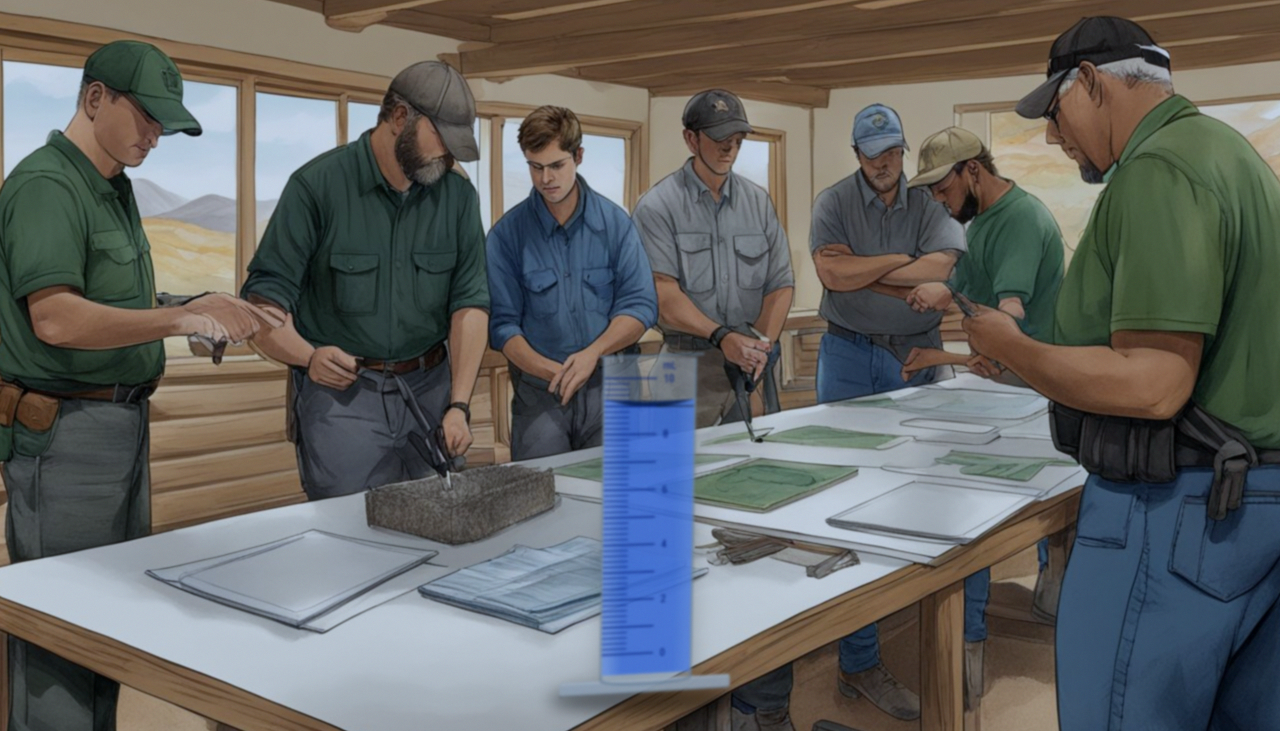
9 mL
